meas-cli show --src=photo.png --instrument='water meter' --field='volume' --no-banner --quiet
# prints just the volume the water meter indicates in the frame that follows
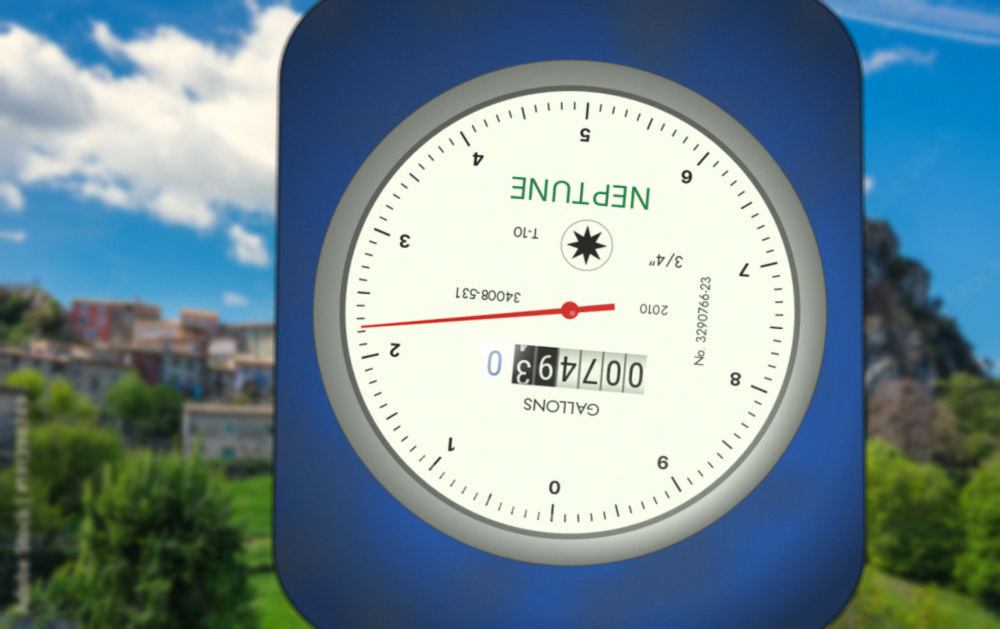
74932.2 gal
